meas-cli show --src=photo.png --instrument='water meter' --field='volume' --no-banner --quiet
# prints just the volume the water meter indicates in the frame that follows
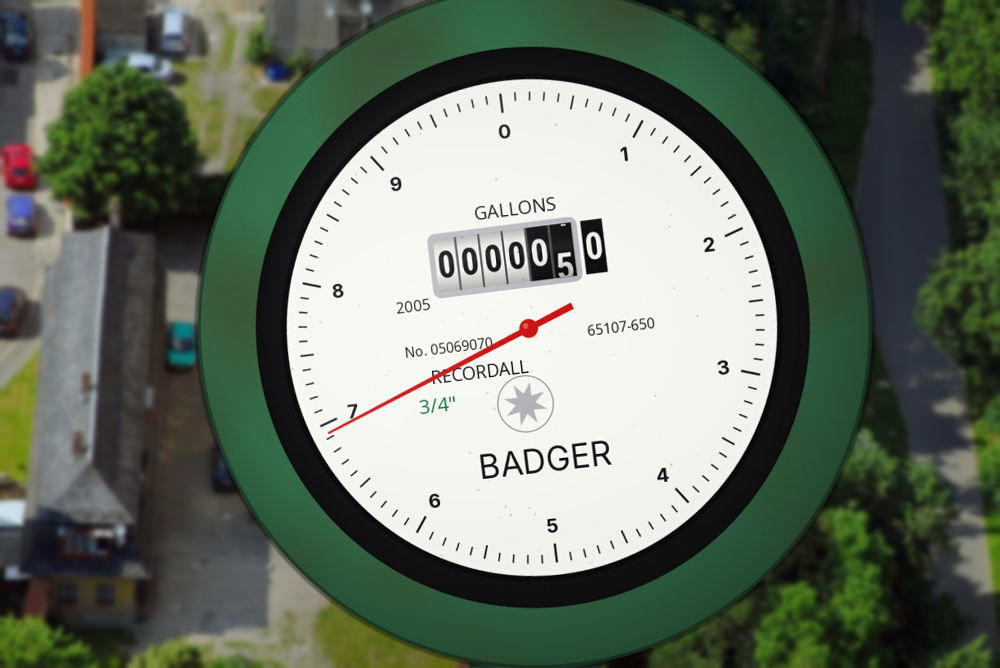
46.9 gal
